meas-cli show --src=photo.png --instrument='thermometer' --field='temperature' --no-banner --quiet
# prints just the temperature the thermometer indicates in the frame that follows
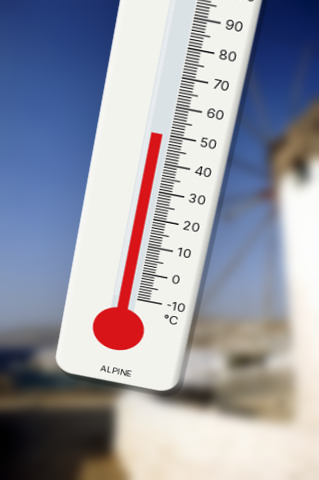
50 °C
